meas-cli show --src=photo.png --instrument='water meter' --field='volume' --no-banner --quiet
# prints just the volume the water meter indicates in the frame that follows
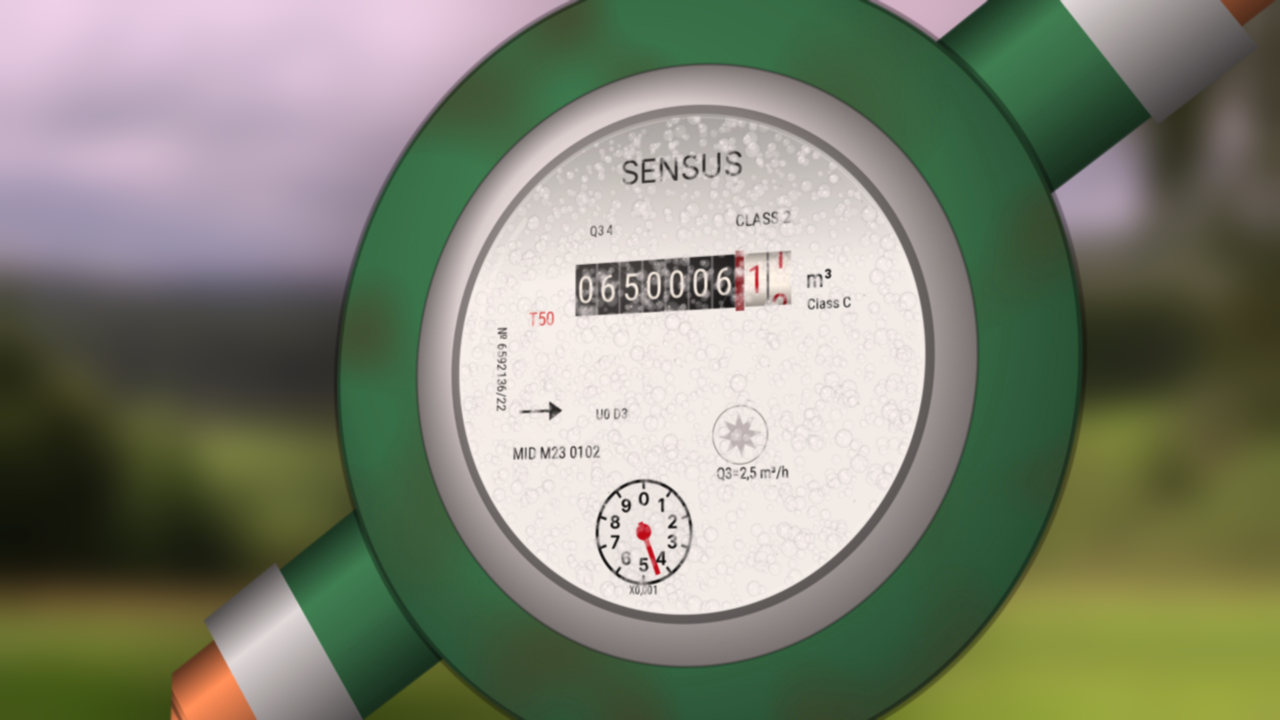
650006.114 m³
